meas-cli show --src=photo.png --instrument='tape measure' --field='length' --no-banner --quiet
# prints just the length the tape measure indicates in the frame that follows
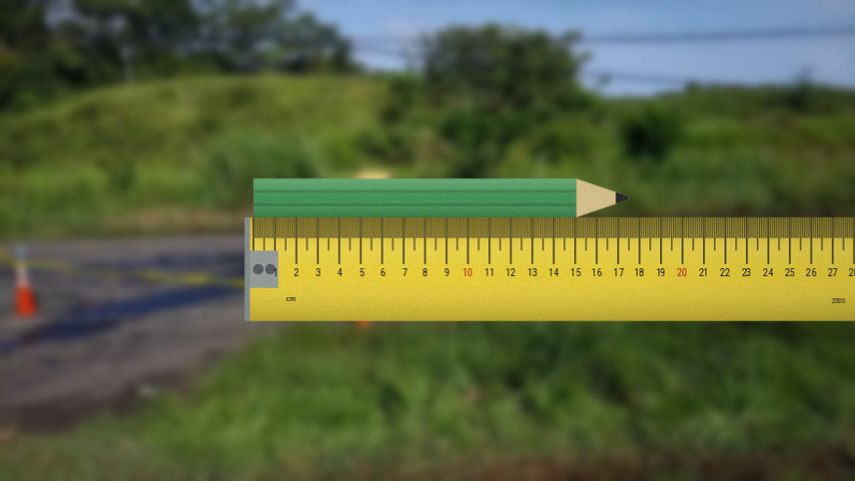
17.5 cm
